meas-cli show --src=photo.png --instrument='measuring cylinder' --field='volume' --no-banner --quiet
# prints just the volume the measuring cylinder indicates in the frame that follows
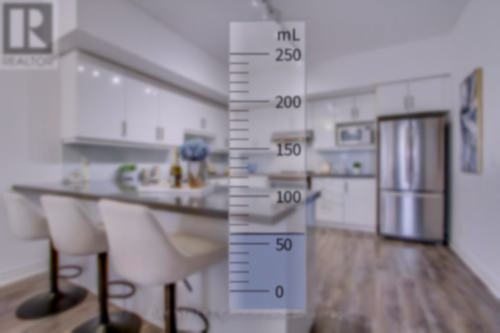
60 mL
